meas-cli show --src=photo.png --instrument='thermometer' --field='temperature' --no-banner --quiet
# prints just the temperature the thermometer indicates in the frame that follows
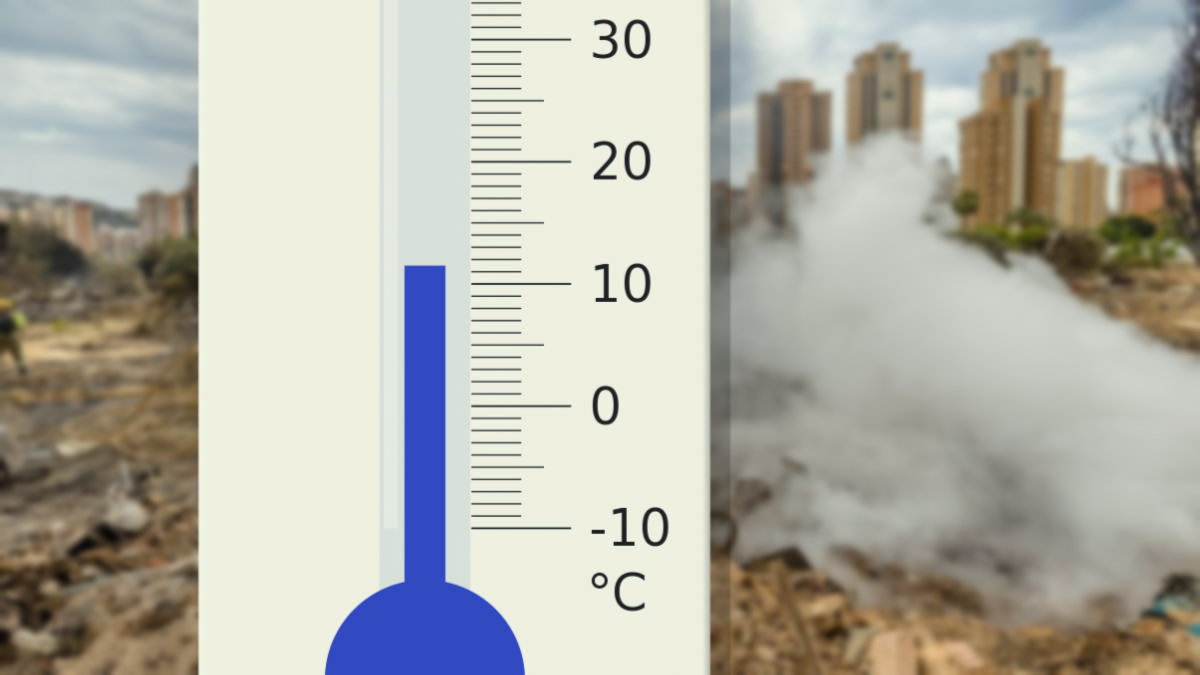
11.5 °C
